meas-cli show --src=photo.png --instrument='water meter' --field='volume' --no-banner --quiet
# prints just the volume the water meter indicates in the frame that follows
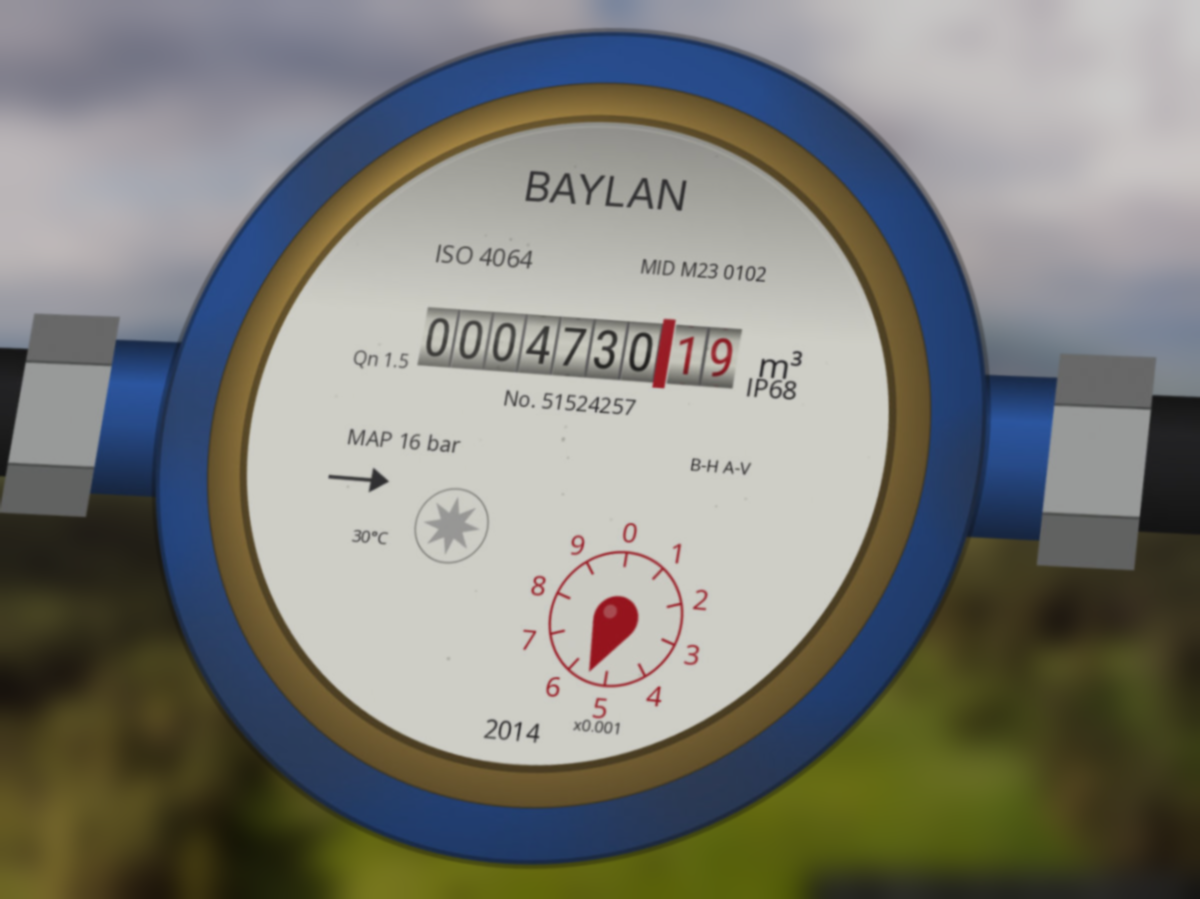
4730.195 m³
